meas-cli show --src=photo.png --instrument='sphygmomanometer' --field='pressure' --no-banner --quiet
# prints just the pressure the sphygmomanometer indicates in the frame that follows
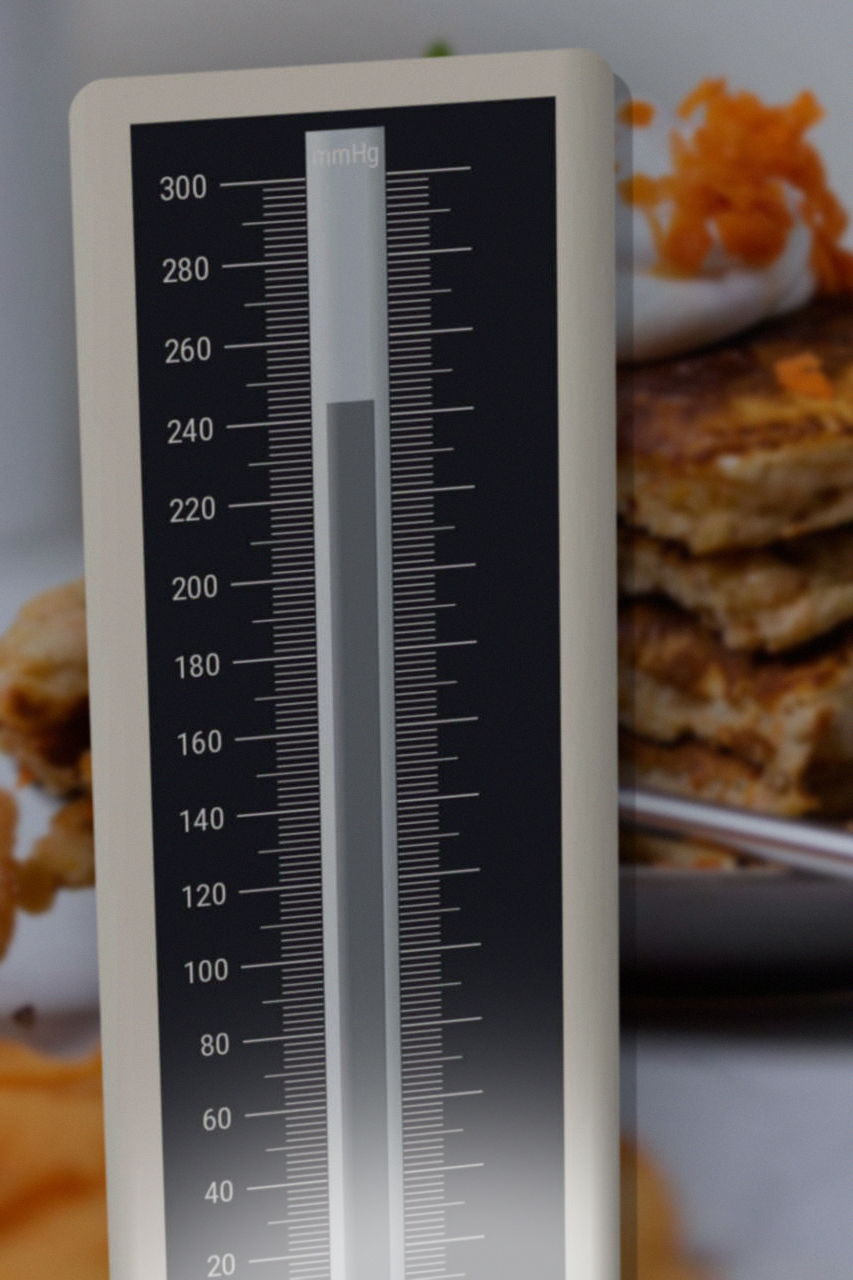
244 mmHg
